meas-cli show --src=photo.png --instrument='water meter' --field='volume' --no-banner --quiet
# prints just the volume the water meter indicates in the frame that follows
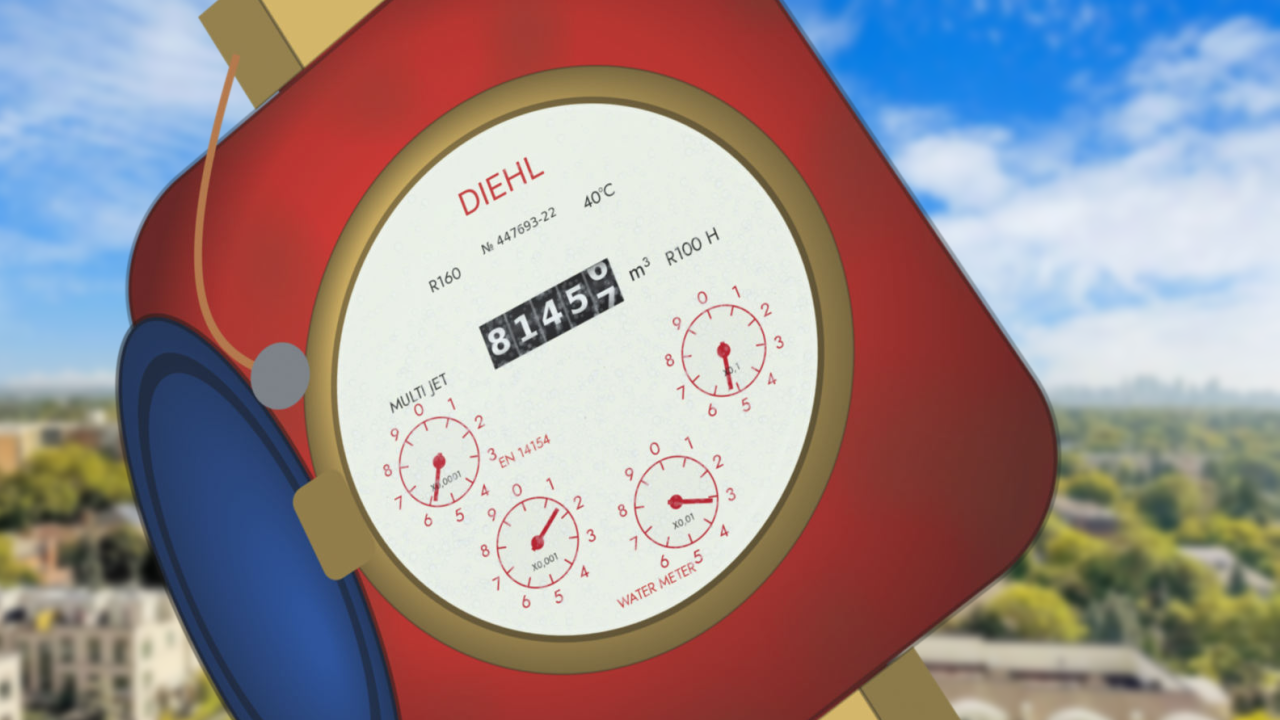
81456.5315 m³
